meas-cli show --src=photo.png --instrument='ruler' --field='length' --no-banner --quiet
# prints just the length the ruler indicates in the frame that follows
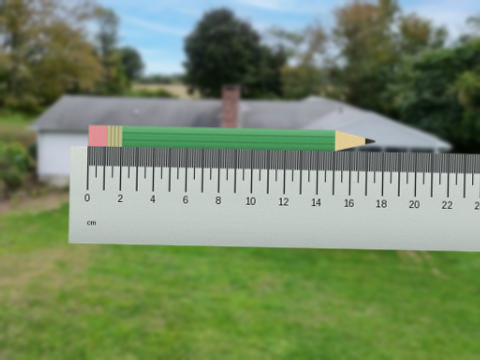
17.5 cm
